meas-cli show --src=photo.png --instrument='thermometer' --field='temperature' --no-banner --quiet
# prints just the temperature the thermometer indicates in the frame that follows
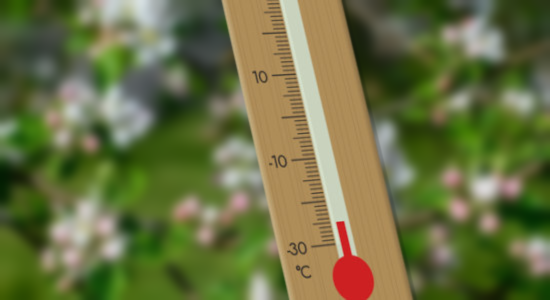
-25 °C
